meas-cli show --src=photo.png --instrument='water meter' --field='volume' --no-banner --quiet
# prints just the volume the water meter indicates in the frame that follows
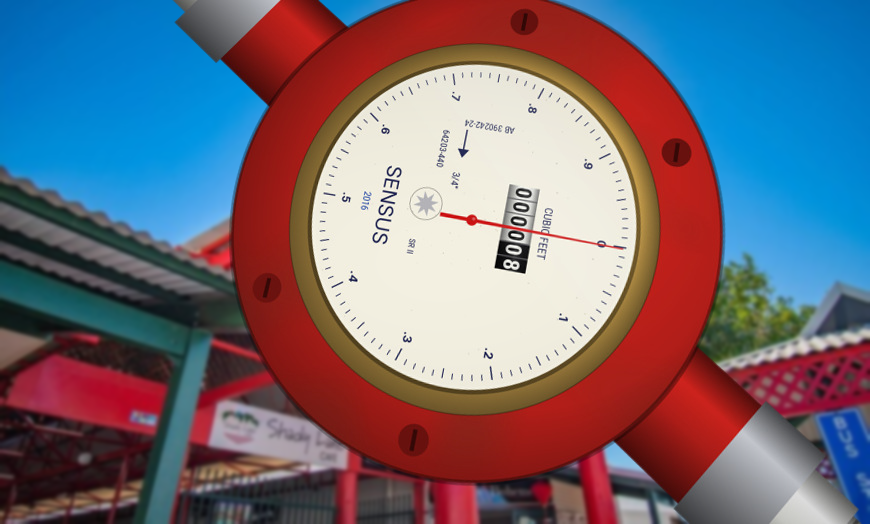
8.00 ft³
